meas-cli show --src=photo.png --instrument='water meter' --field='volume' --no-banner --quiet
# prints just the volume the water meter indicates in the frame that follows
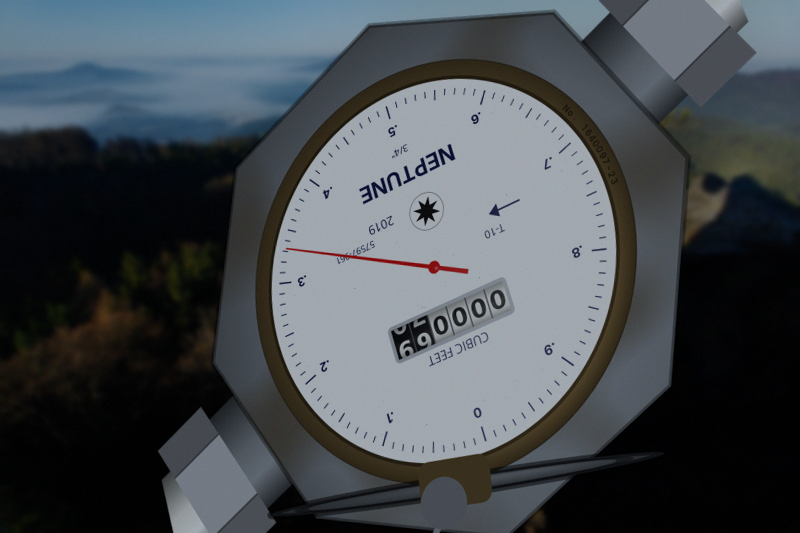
69.33 ft³
